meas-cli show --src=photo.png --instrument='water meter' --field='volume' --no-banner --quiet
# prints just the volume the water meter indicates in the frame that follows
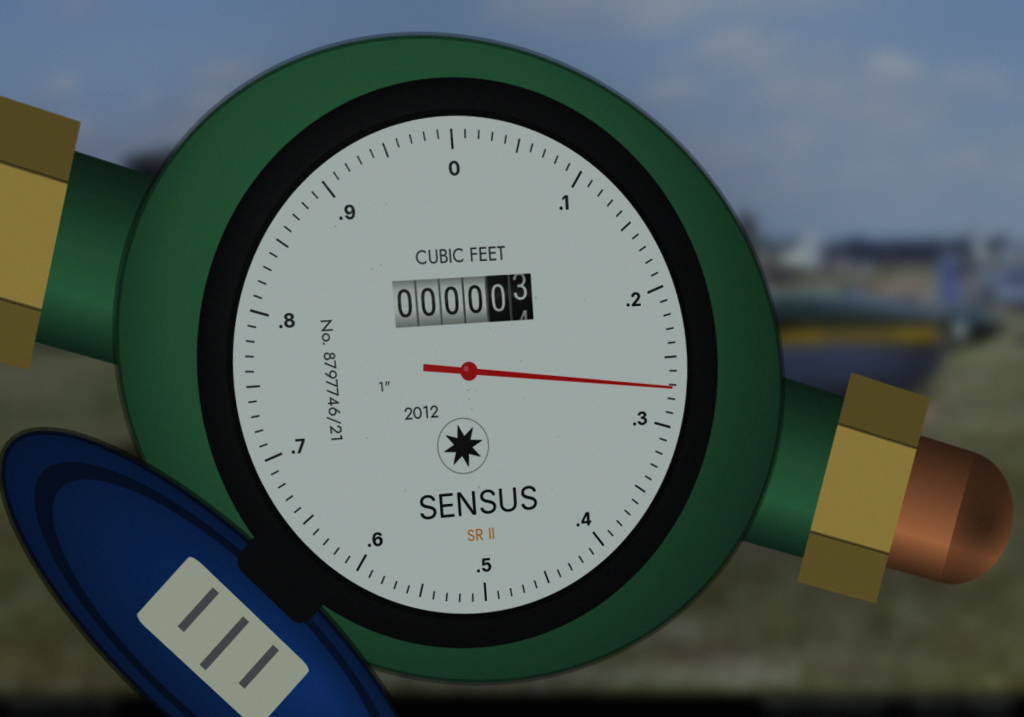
3.27 ft³
